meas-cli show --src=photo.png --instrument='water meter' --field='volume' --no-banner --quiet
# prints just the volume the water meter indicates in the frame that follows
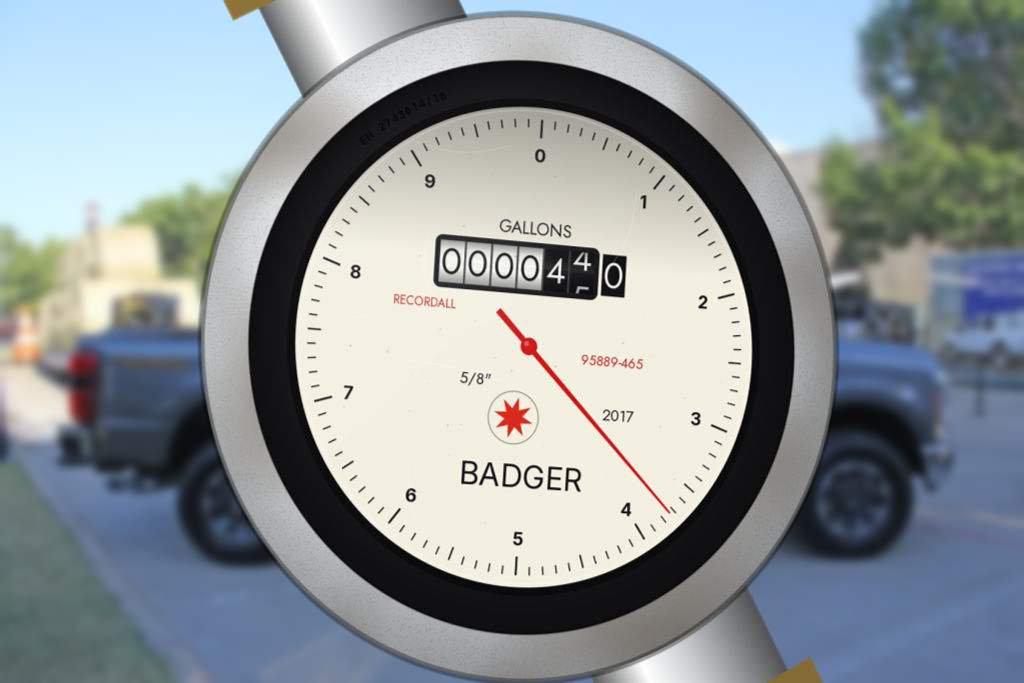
443.7 gal
